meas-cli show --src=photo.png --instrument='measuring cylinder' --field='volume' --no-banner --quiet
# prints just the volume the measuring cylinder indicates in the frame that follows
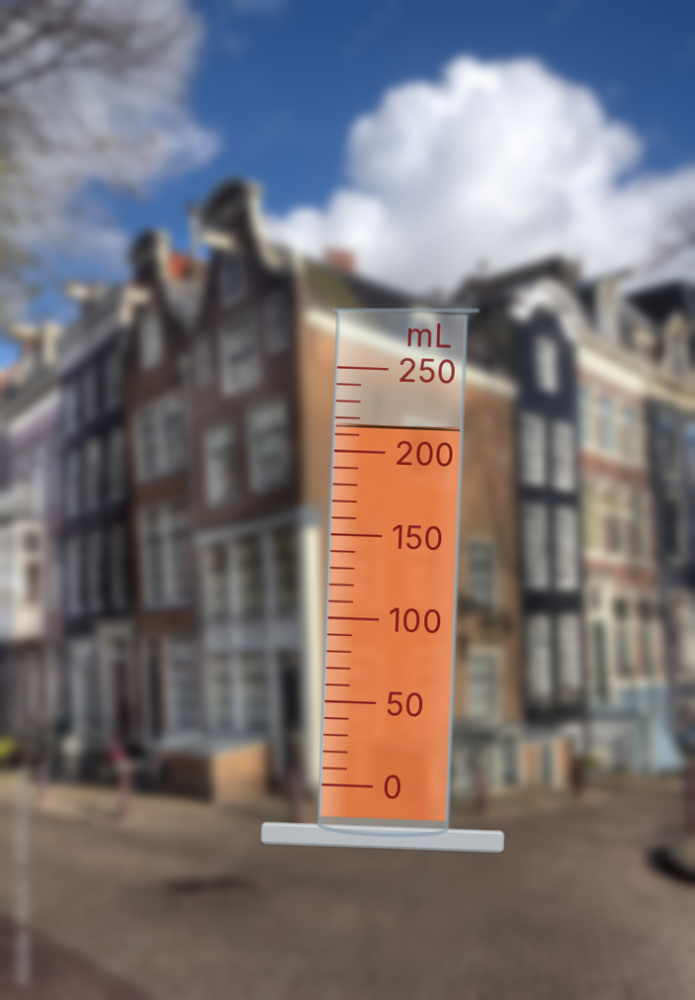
215 mL
